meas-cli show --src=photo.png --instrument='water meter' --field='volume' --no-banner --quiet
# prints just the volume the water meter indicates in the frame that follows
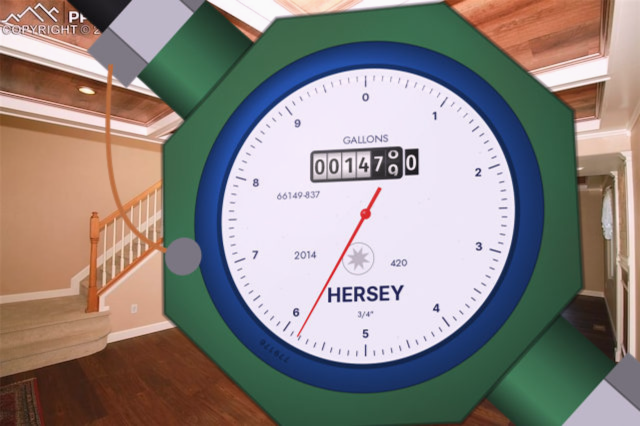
14785.8 gal
